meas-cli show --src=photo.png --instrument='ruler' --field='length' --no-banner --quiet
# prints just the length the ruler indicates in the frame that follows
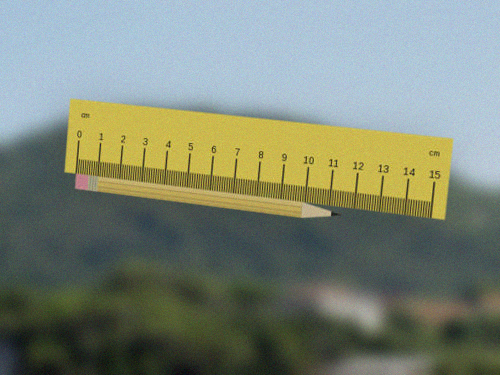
11.5 cm
